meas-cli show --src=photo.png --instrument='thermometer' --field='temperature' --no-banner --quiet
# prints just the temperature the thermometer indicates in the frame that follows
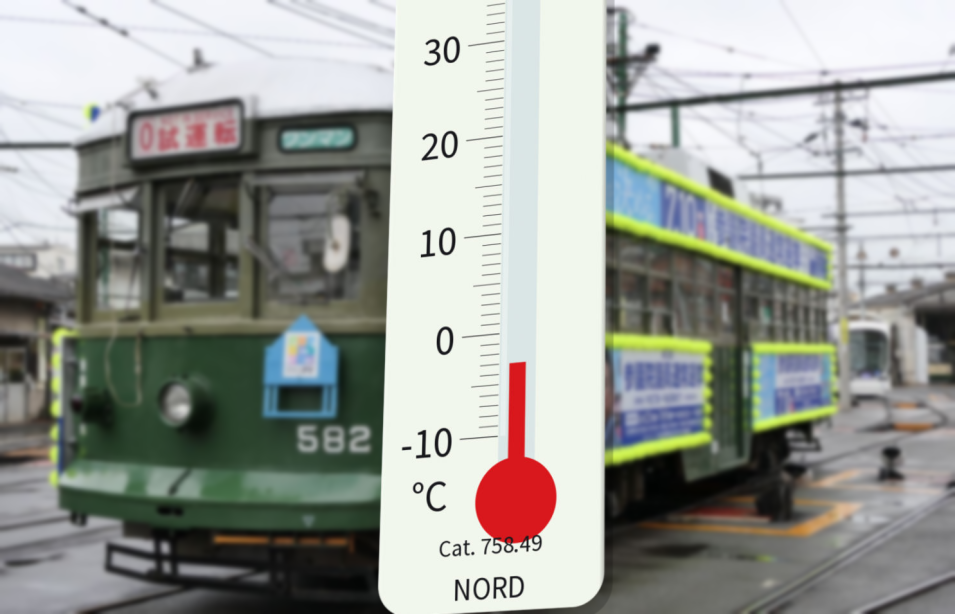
-3 °C
